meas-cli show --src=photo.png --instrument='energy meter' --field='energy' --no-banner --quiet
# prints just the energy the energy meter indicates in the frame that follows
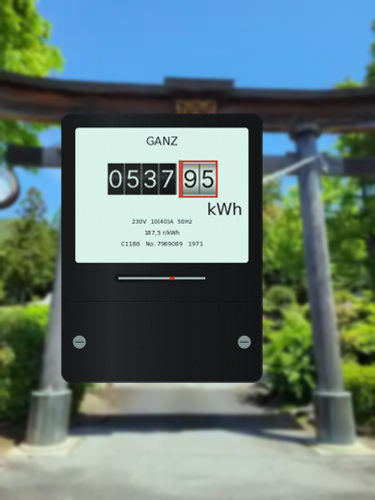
537.95 kWh
